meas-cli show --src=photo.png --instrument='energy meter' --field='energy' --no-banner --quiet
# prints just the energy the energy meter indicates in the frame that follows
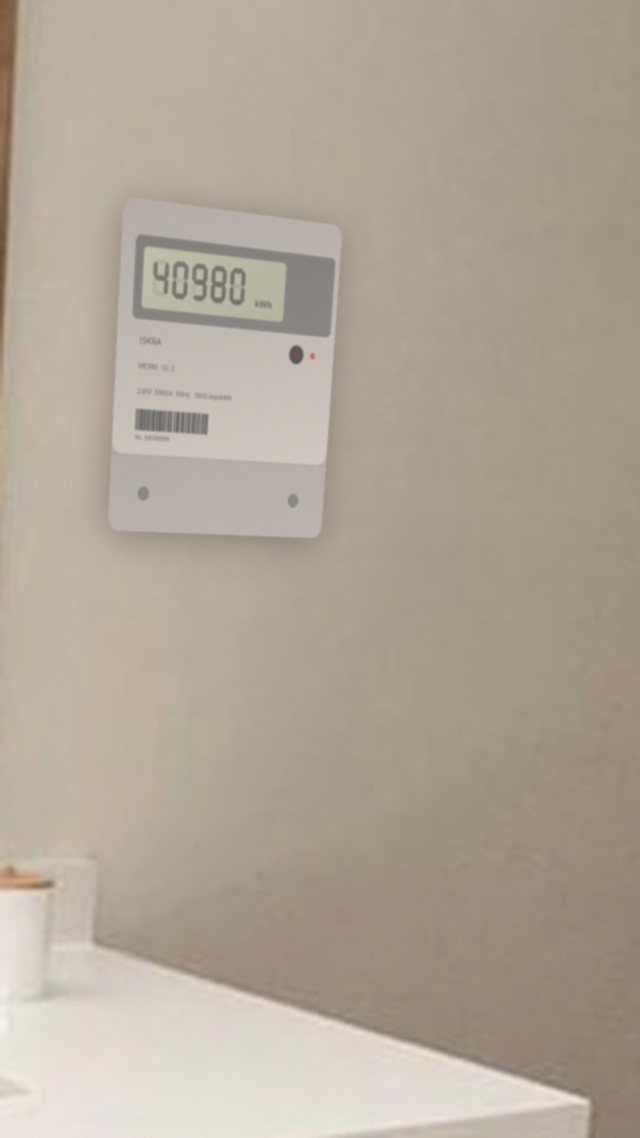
40980 kWh
